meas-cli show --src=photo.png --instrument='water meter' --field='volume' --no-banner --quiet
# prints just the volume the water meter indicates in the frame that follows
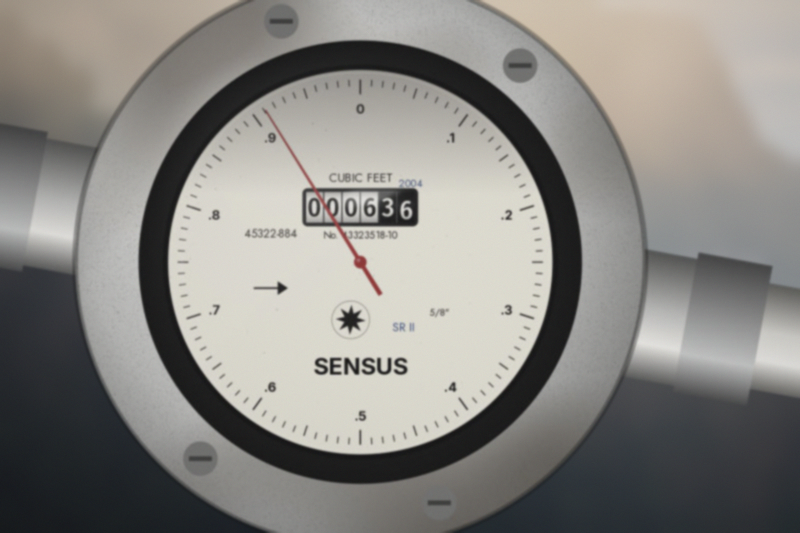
635.91 ft³
